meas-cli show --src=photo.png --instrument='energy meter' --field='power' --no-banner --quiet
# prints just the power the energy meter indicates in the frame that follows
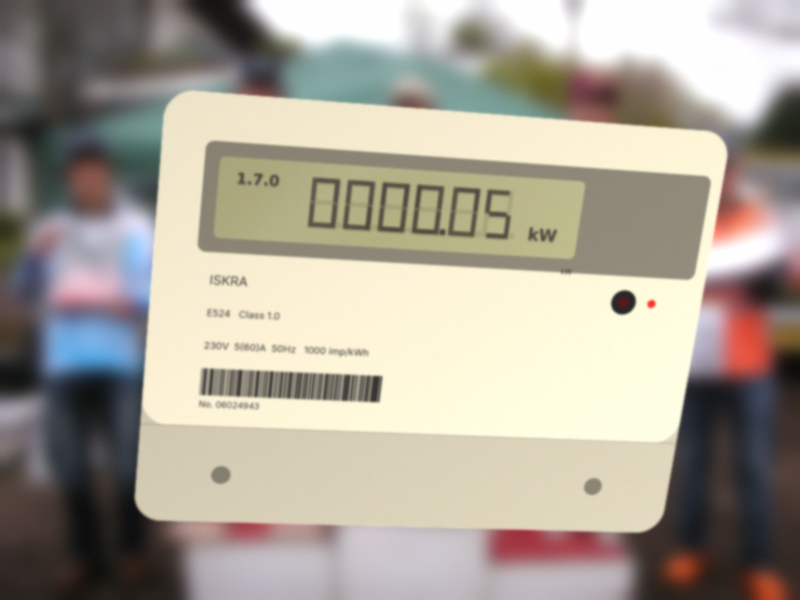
0.05 kW
